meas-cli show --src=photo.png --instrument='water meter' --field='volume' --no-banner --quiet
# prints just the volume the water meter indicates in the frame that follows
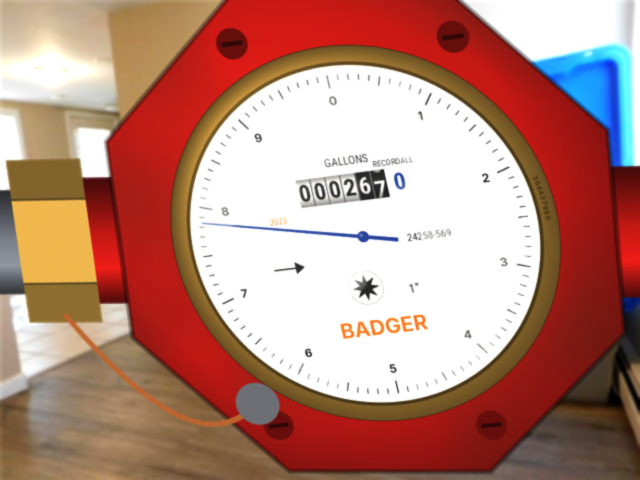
2667.8 gal
